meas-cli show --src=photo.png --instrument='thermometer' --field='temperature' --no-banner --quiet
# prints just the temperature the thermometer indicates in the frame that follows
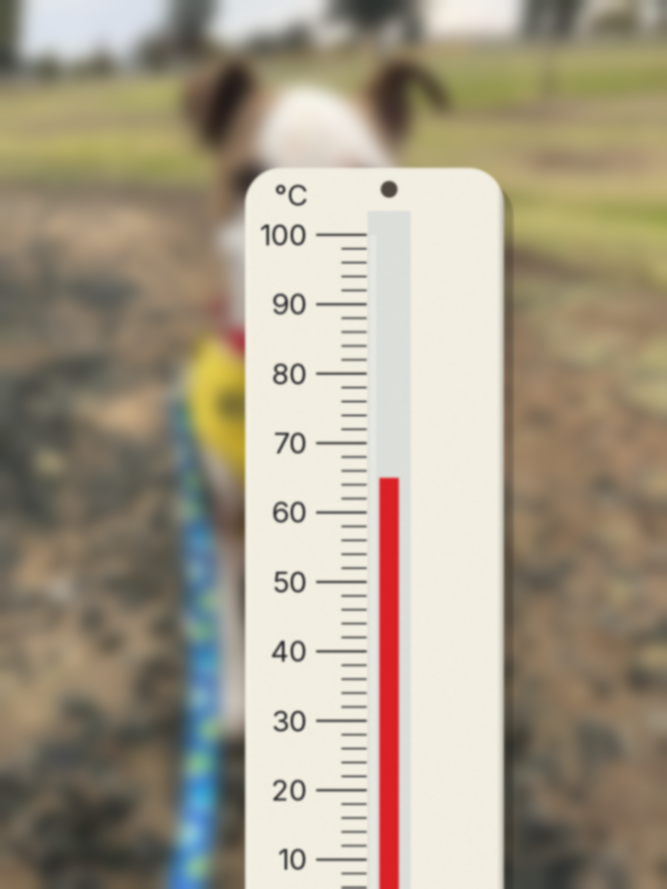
65 °C
